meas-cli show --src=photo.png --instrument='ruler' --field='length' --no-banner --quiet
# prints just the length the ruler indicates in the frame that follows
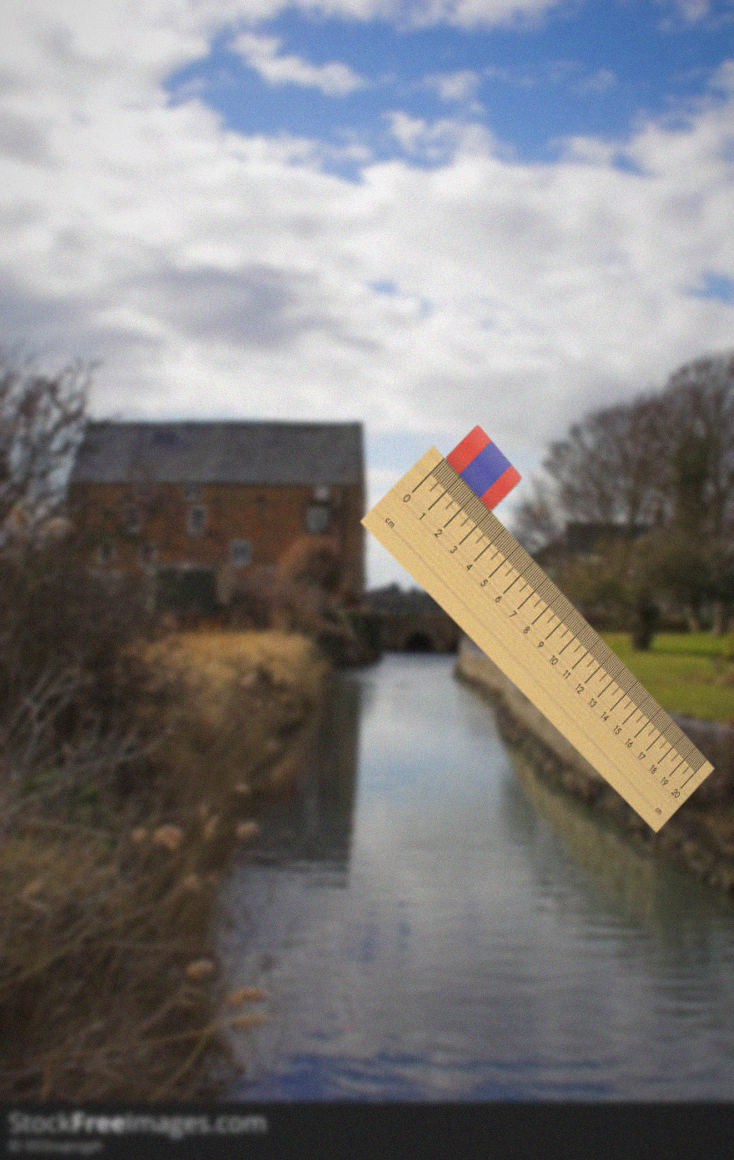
3 cm
